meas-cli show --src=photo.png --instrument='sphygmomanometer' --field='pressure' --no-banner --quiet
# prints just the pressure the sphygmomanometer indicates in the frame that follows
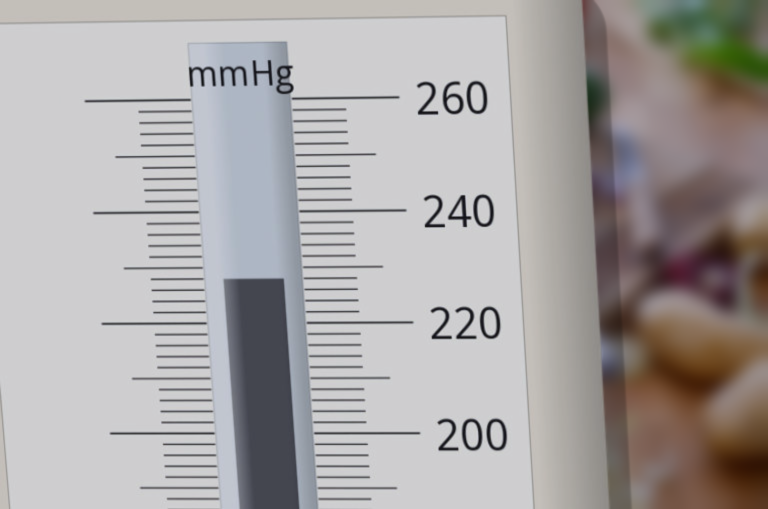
228 mmHg
